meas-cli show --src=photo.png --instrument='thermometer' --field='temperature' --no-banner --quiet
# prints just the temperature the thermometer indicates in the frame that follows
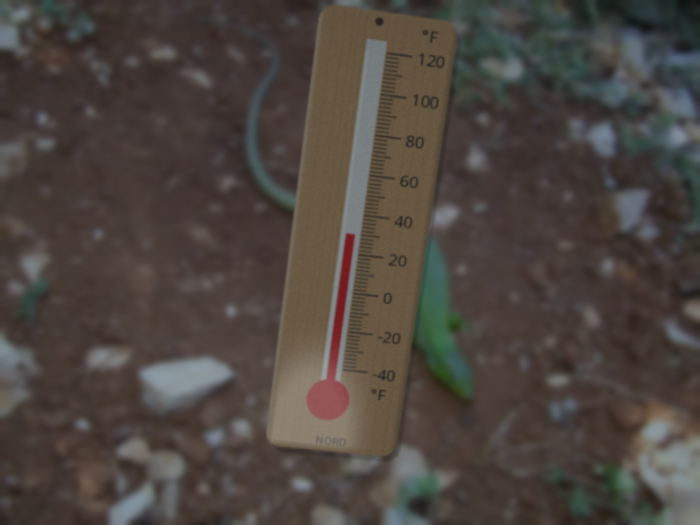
30 °F
